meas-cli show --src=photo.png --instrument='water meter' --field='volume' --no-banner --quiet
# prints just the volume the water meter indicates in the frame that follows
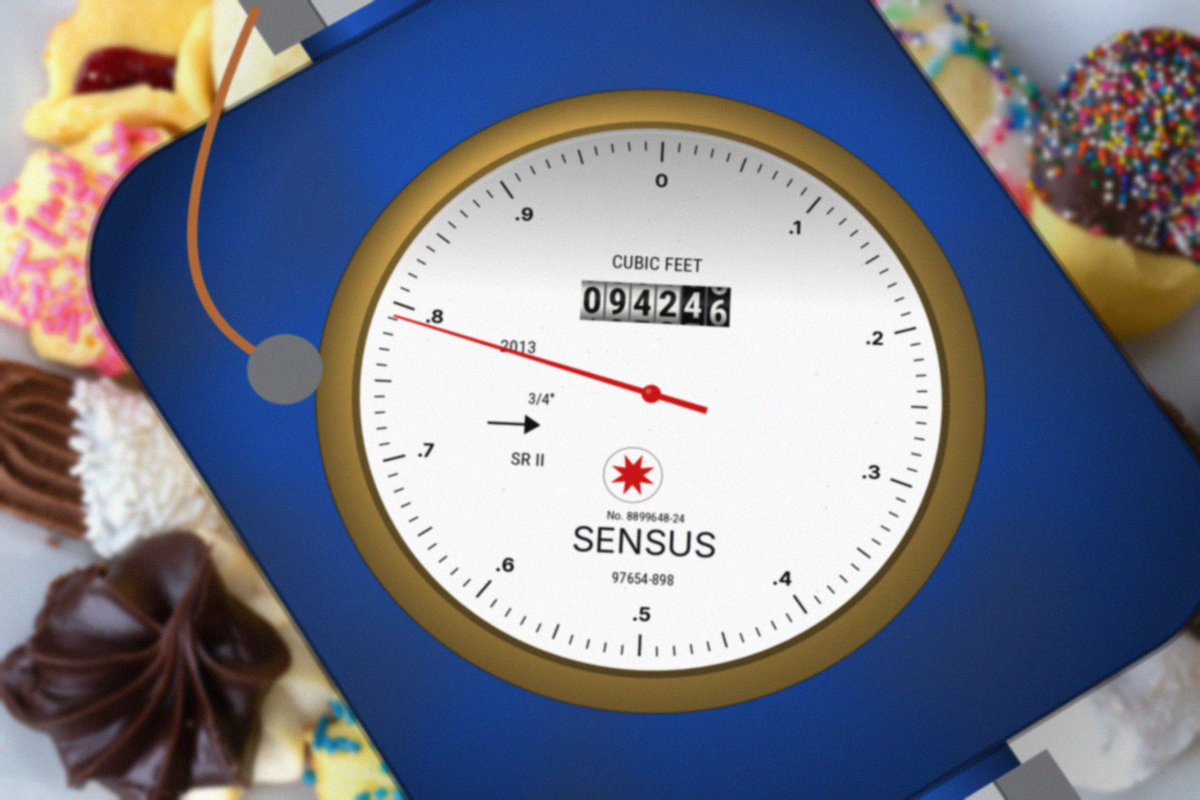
94245.79 ft³
